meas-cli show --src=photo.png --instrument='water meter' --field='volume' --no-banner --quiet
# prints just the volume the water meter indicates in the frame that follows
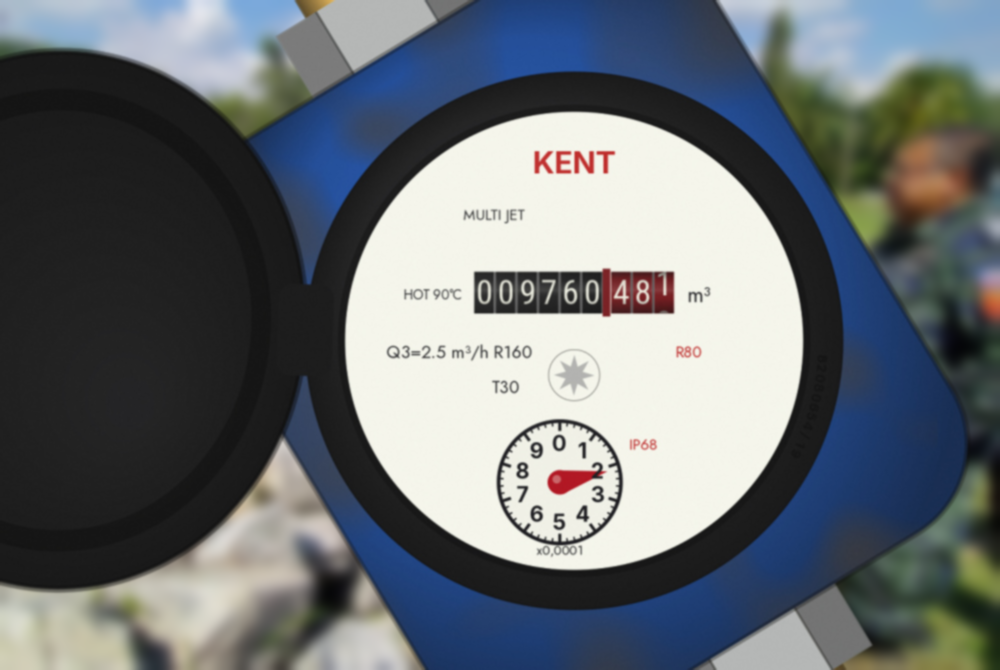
9760.4812 m³
